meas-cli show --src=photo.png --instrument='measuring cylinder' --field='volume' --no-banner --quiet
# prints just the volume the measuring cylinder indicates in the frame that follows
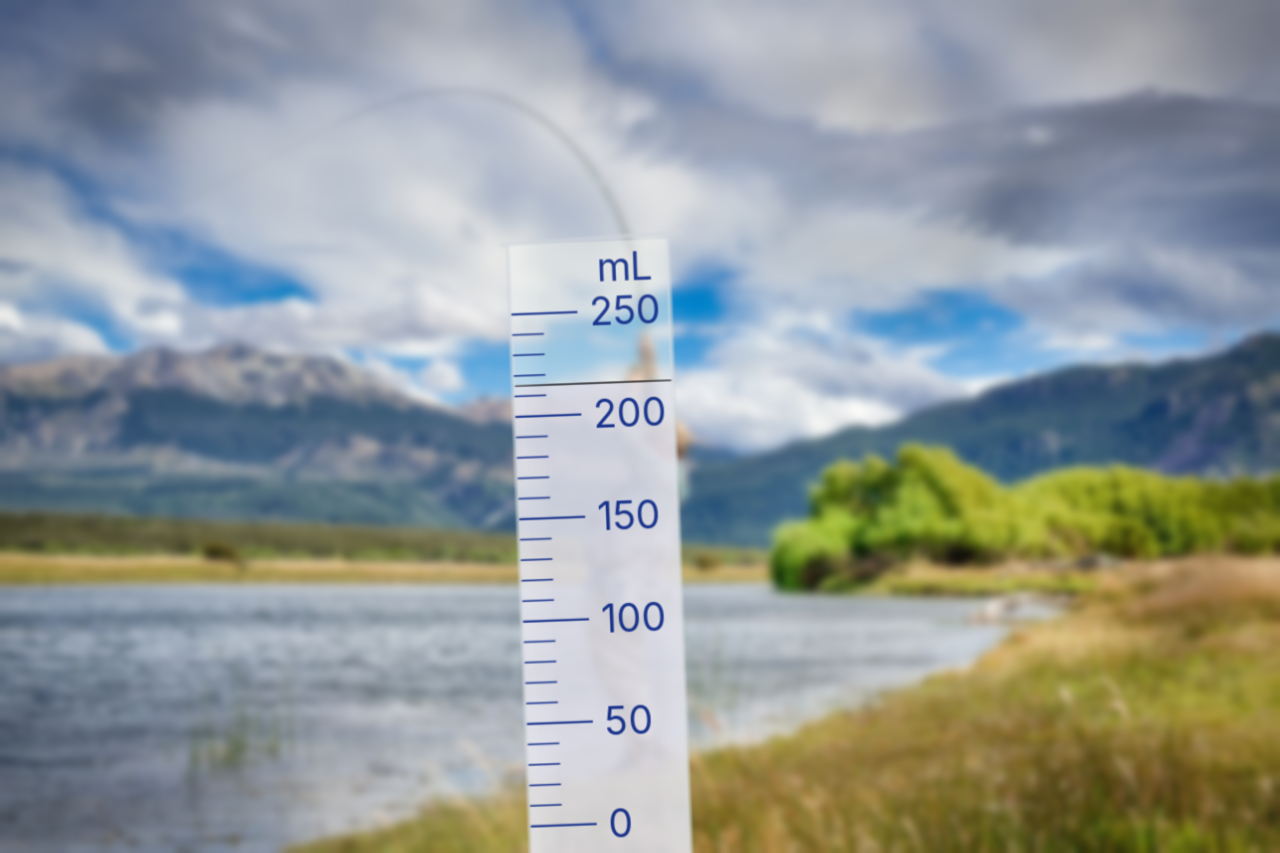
215 mL
